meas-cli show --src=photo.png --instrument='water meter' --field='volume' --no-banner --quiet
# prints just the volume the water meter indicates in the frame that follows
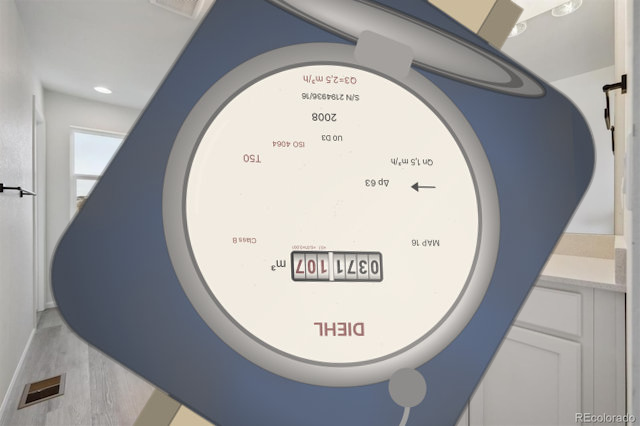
371.107 m³
